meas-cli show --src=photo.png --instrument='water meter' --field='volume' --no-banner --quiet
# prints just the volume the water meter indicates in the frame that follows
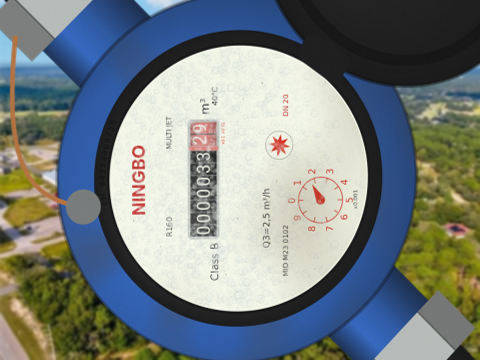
33.291 m³
